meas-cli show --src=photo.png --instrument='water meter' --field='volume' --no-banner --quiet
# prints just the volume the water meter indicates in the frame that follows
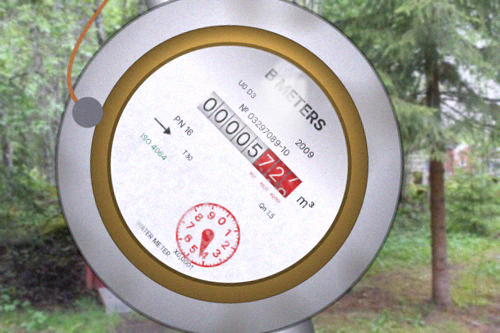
5.7274 m³
